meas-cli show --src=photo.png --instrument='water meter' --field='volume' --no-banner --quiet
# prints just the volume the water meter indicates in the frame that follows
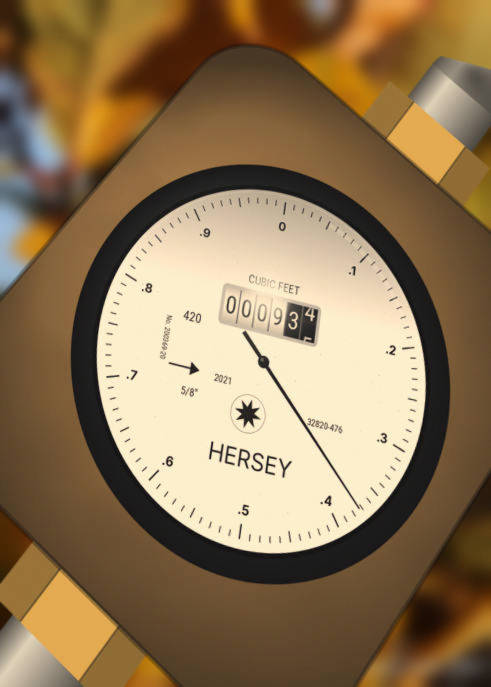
934.37 ft³
